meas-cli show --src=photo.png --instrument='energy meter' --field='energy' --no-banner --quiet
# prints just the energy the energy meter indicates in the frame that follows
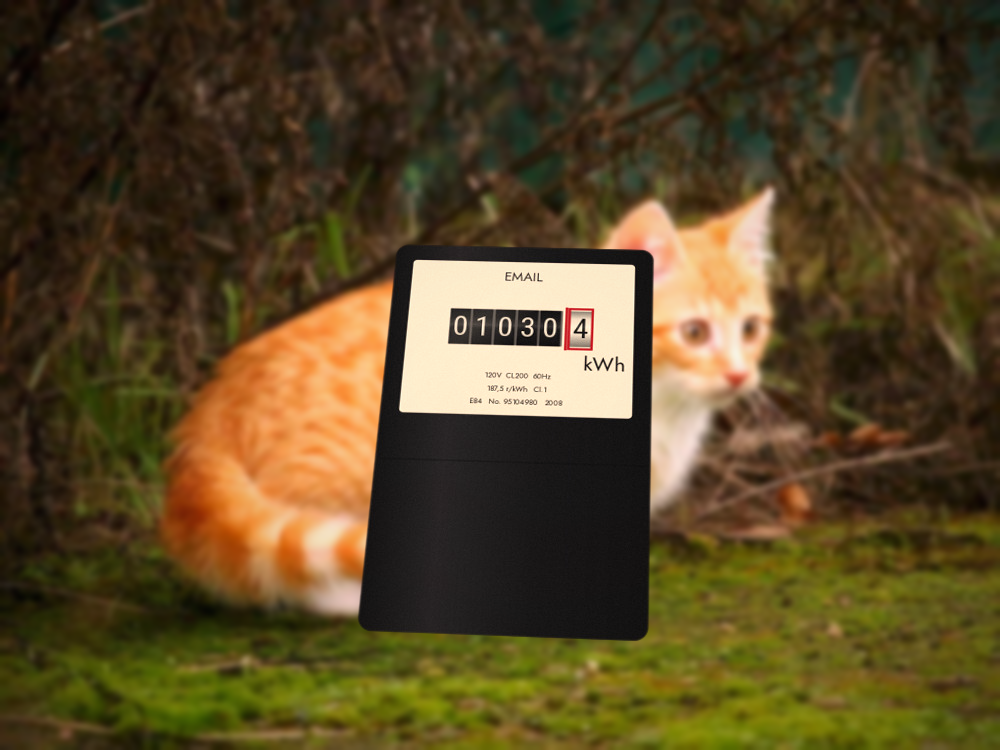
1030.4 kWh
